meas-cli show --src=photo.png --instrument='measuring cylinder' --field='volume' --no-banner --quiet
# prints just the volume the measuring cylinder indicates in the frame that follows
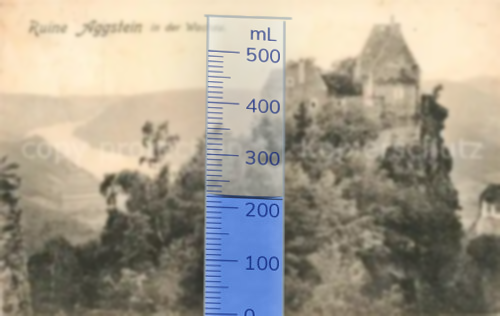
220 mL
